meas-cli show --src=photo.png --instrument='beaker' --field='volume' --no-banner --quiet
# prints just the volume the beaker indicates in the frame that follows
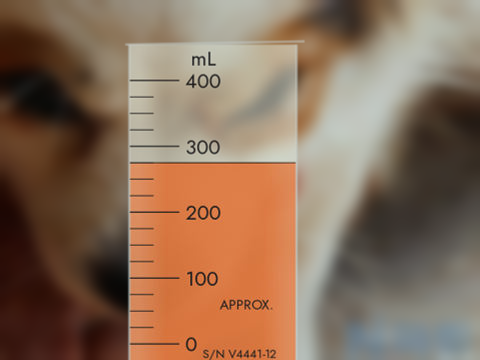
275 mL
